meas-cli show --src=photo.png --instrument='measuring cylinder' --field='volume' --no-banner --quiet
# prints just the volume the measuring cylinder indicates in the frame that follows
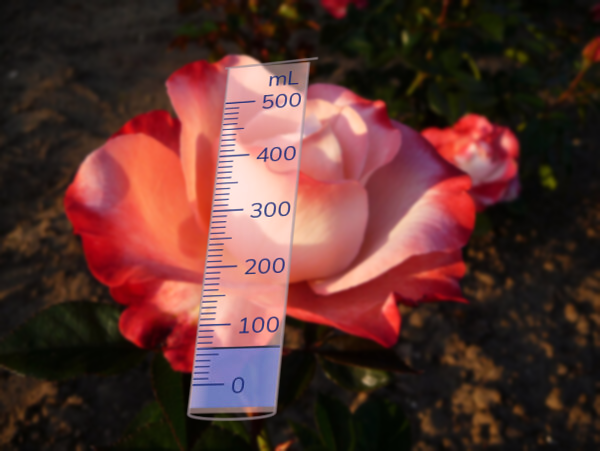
60 mL
